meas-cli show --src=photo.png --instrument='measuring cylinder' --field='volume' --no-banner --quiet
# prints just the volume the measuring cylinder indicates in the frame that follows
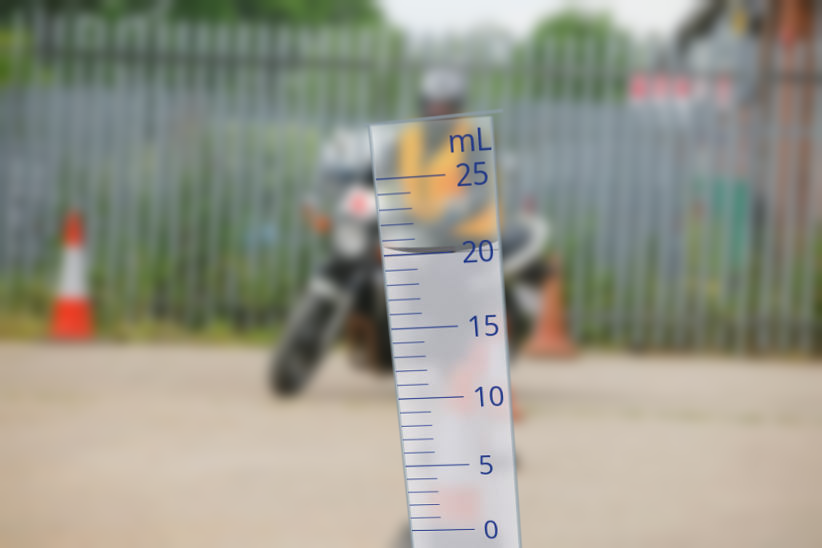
20 mL
